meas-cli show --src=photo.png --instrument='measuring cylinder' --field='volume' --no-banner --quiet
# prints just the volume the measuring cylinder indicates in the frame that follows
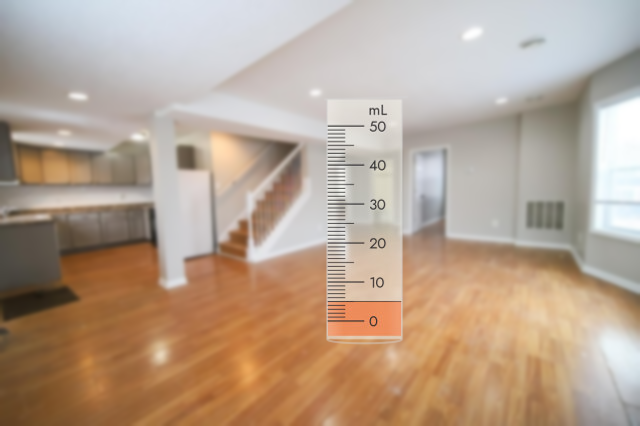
5 mL
